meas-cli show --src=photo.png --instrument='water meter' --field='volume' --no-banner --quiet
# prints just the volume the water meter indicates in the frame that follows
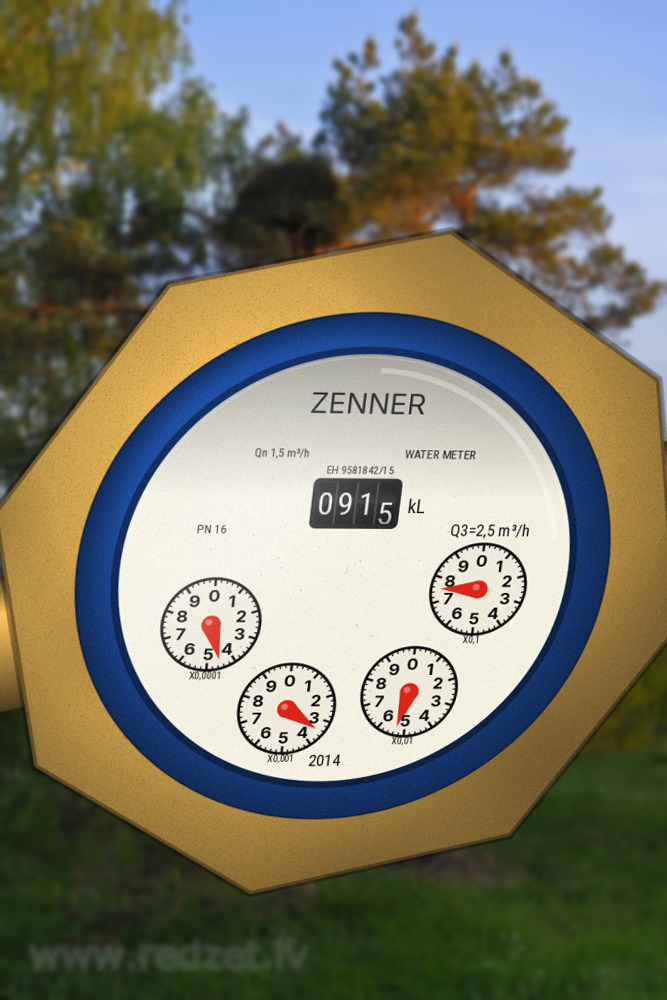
914.7534 kL
